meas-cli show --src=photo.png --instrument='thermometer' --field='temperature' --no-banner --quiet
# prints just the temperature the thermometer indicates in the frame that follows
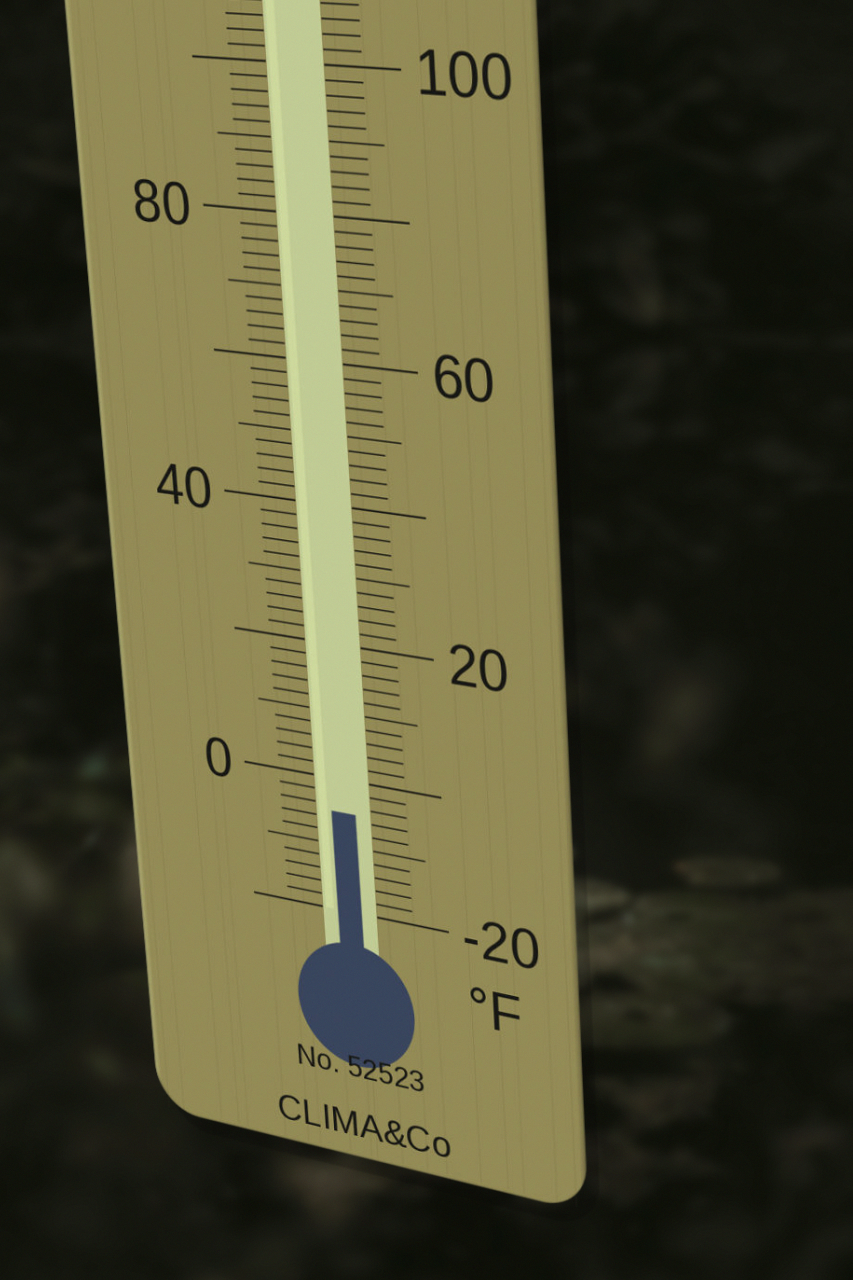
-5 °F
